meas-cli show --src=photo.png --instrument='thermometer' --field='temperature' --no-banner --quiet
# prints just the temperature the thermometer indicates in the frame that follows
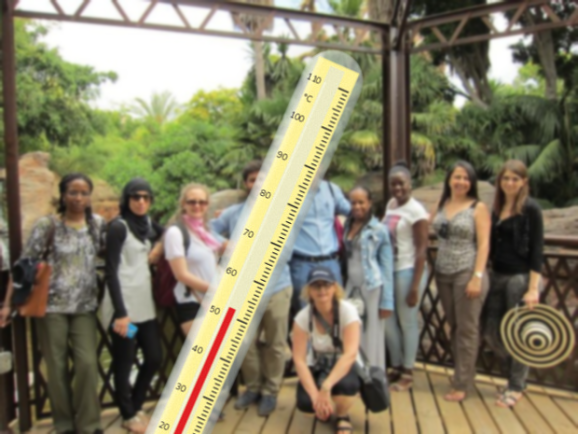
52 °C
